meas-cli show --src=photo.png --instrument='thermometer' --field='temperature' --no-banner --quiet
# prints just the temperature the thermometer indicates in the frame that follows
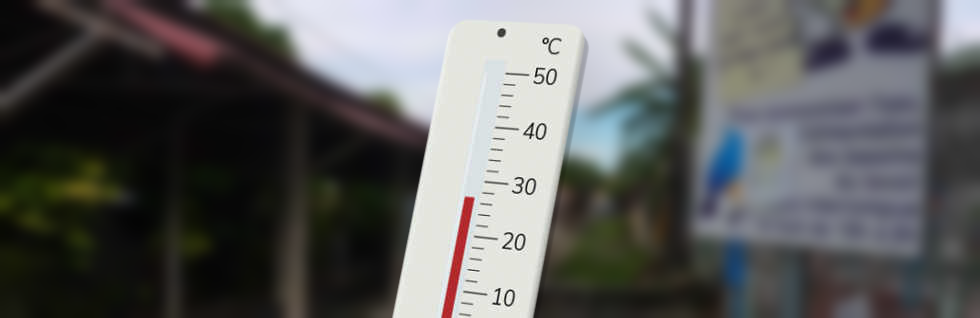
27 °C
